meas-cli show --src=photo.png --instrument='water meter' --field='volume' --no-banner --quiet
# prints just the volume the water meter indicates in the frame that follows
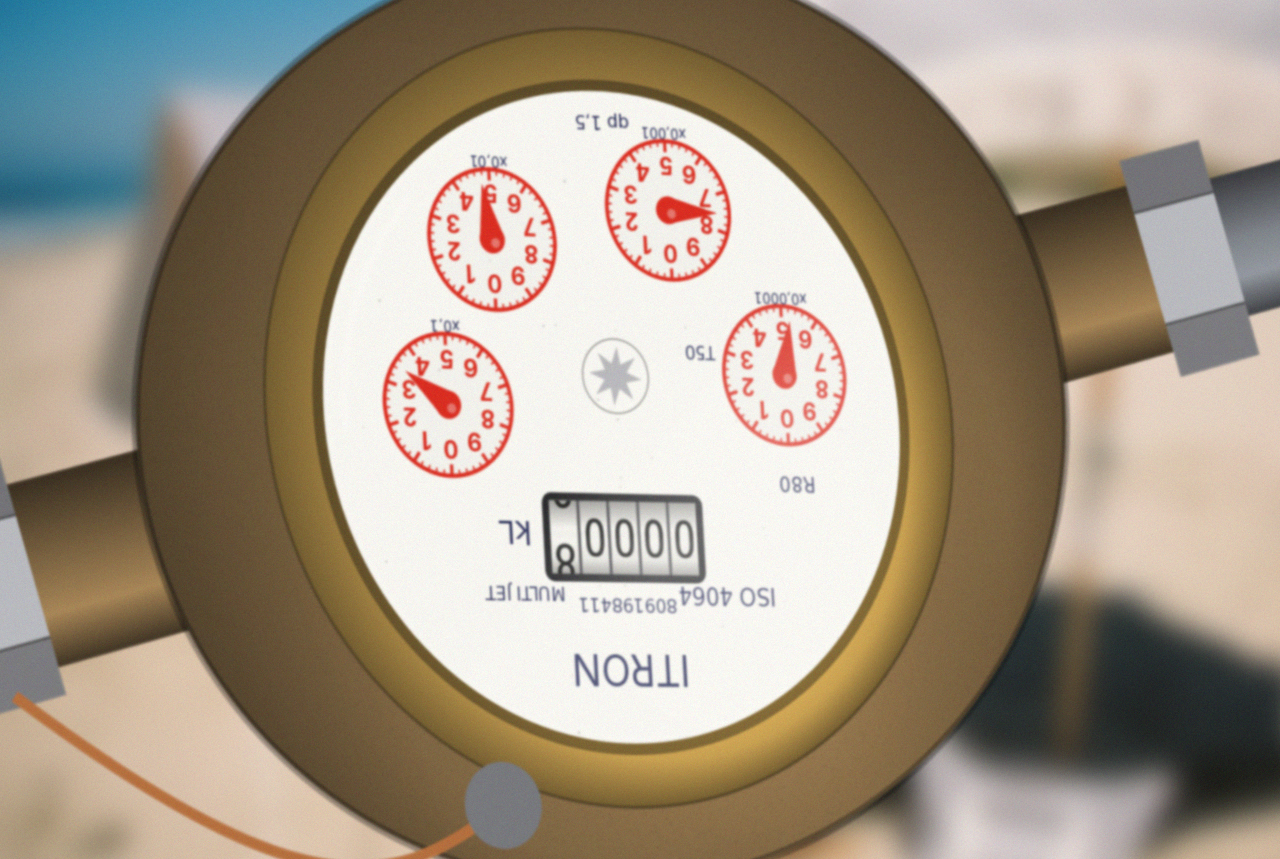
8.3475 kL
